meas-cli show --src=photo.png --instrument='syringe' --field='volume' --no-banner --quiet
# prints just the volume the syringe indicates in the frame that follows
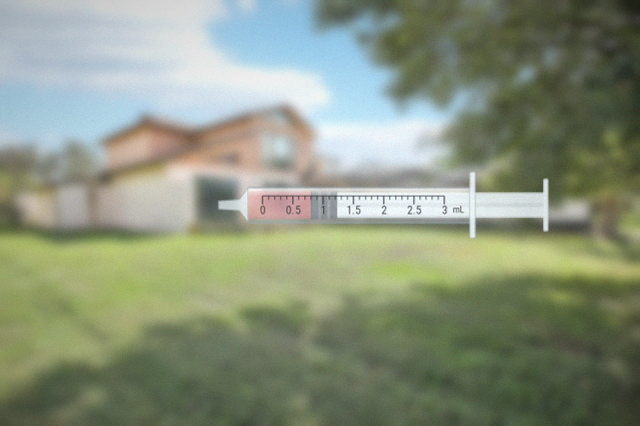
0.8 mL
